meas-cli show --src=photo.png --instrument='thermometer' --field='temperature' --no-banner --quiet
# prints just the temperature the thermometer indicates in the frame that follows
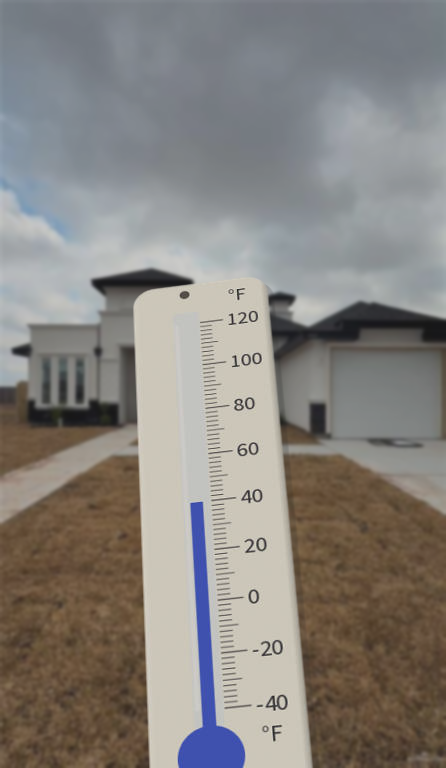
40 °F
